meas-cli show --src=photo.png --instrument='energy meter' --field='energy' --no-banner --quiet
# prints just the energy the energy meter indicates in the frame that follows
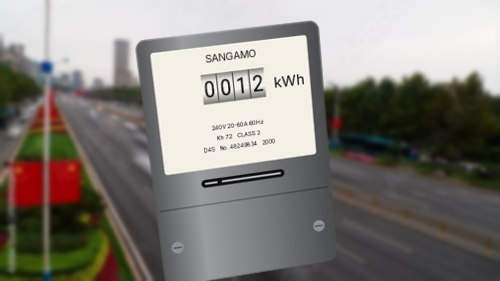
12 kWh
